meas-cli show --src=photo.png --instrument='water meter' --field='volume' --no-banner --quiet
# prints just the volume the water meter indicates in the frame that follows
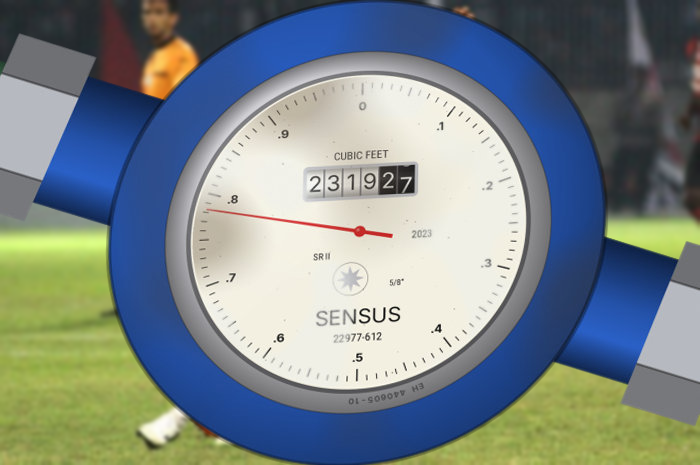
231926.78 ft³
